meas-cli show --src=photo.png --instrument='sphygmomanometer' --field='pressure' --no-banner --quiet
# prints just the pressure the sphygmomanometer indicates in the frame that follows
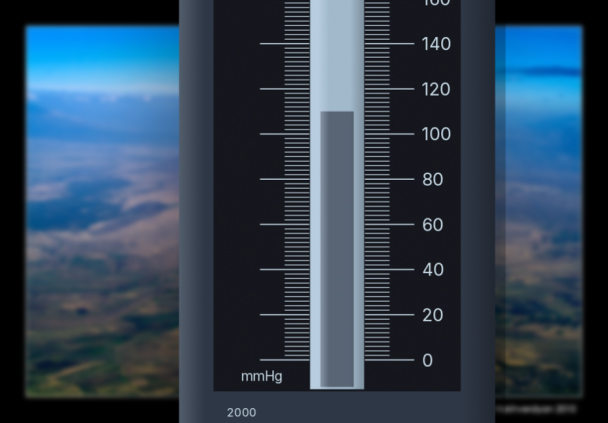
110 mmHg
